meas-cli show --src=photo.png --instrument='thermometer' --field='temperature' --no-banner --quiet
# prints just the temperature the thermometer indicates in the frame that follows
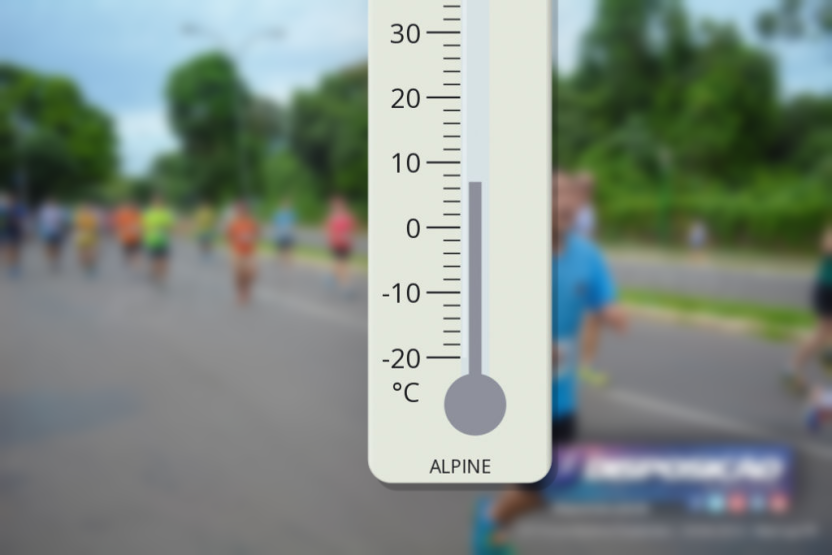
7 °C
